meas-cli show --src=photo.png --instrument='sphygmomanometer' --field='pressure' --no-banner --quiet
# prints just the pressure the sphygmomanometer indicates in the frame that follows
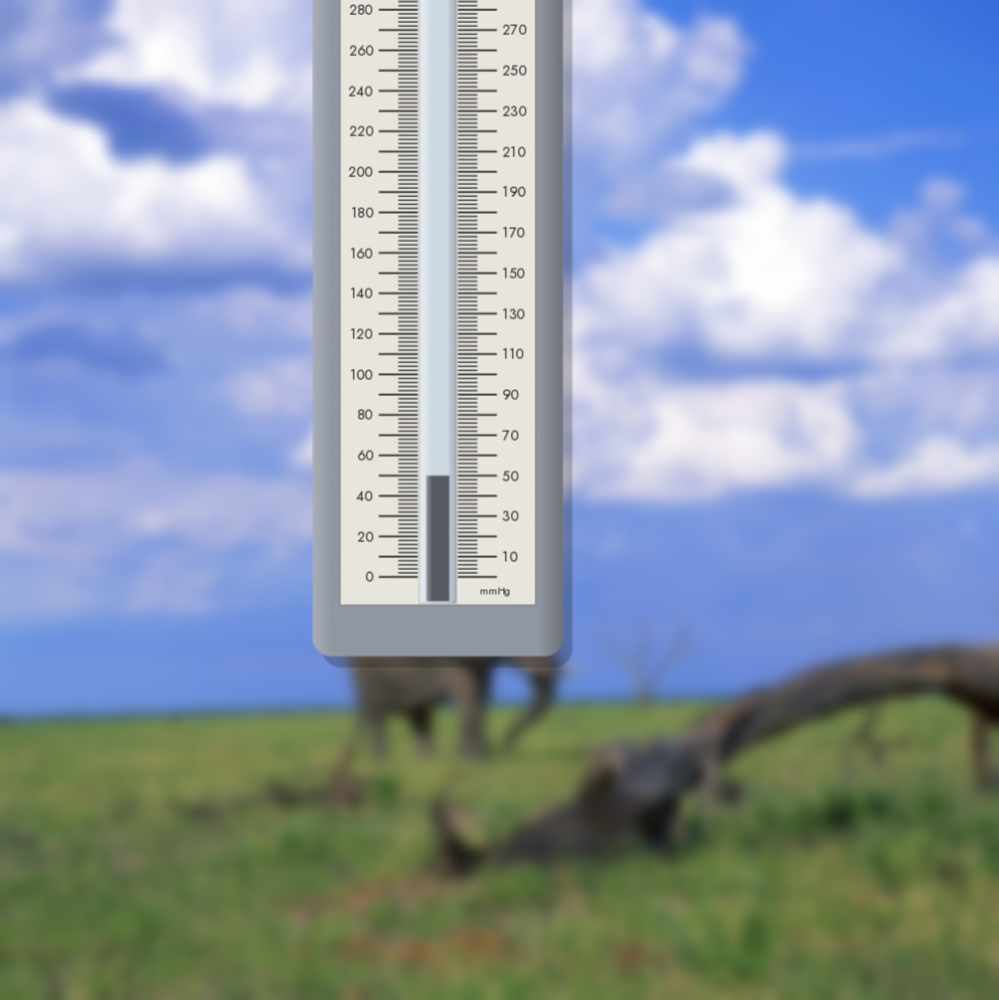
50 mmHg
